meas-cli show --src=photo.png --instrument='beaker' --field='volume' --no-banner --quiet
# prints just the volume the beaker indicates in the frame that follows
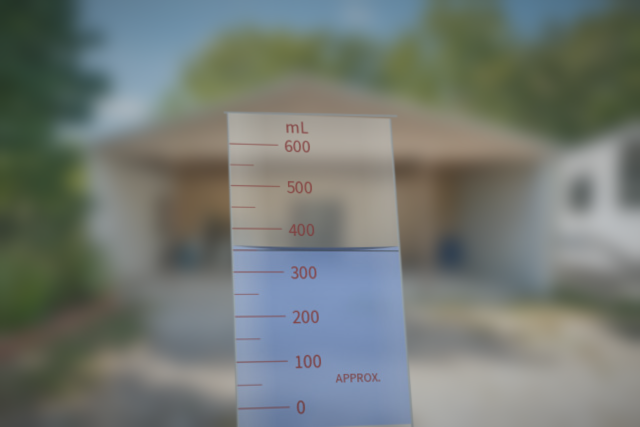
350 mL
